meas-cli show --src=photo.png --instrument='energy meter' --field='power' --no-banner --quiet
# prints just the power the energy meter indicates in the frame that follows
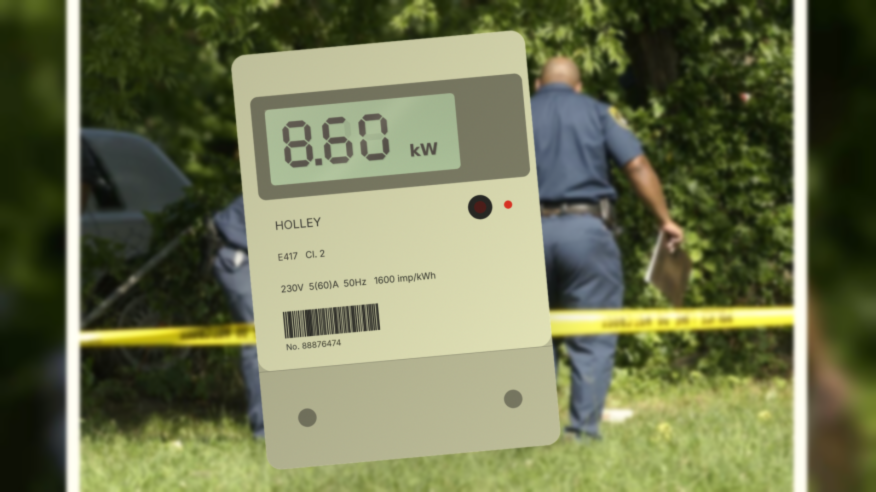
8.60 kW
